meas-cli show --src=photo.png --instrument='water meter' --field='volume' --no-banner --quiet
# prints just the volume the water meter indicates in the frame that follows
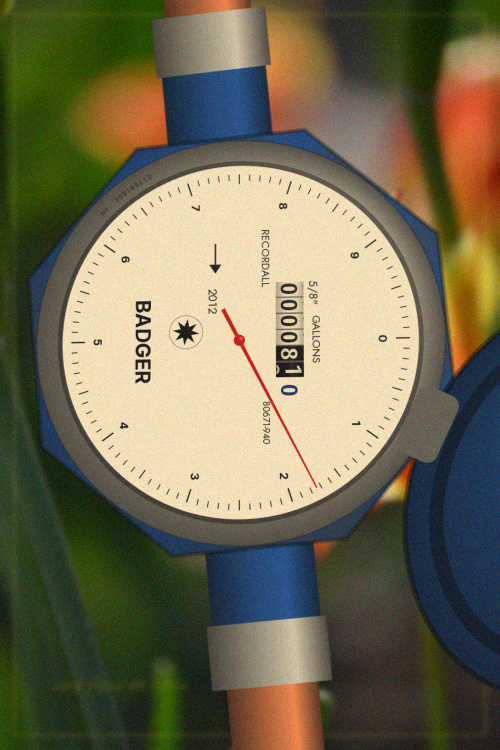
811.7 gal
